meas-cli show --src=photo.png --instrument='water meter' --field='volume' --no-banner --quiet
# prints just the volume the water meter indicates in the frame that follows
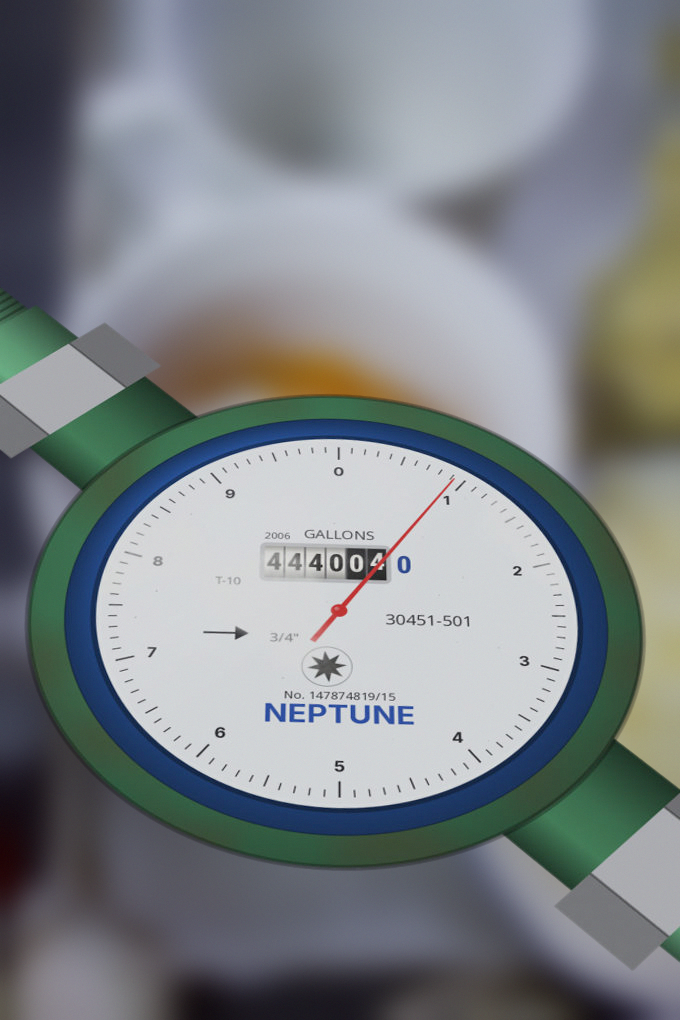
4440040.9 gal
